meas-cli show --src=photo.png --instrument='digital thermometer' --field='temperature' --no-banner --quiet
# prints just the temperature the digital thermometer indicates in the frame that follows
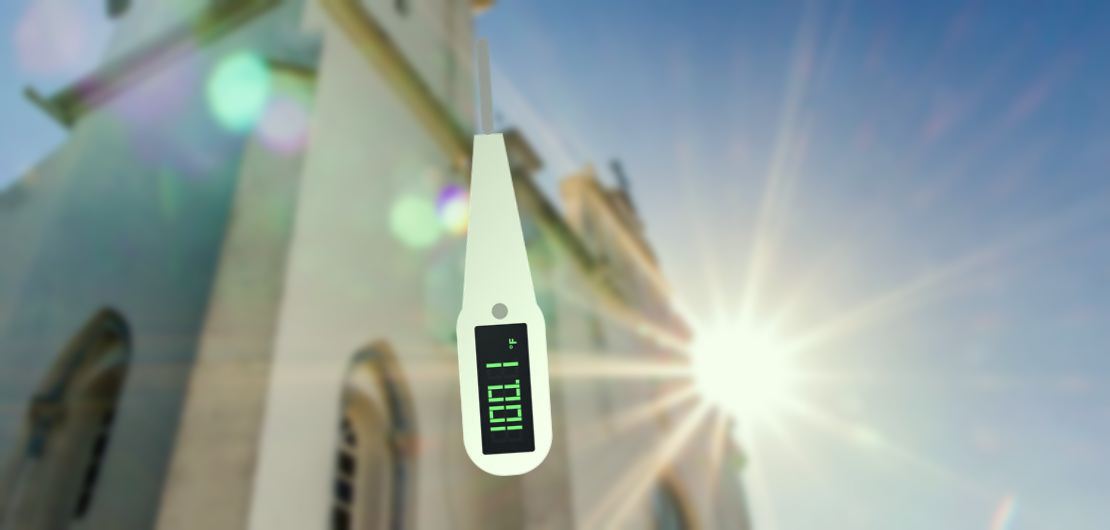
100.1 °F
